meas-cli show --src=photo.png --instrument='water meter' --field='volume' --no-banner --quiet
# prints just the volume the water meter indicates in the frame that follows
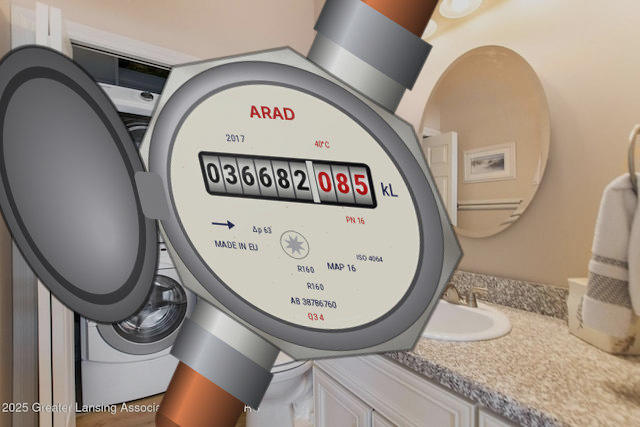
36682.085 kL
